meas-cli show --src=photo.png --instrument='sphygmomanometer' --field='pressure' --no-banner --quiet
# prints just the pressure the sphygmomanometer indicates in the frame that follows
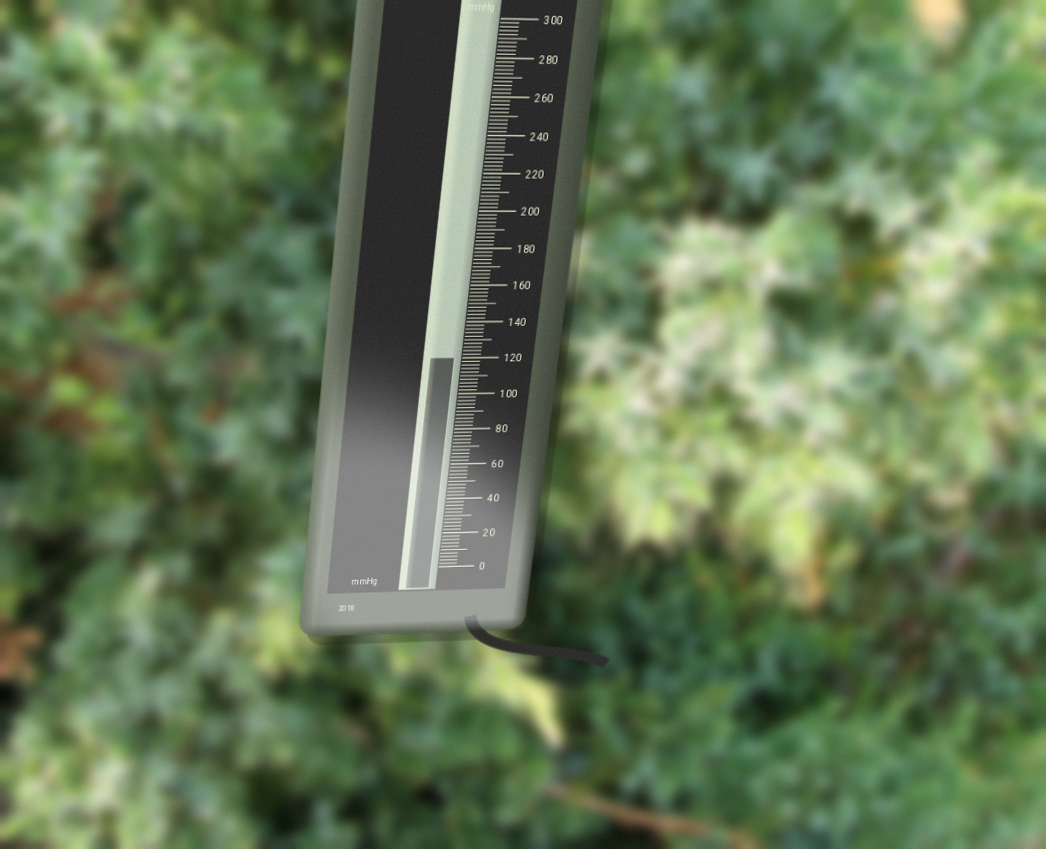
120 mmHg
